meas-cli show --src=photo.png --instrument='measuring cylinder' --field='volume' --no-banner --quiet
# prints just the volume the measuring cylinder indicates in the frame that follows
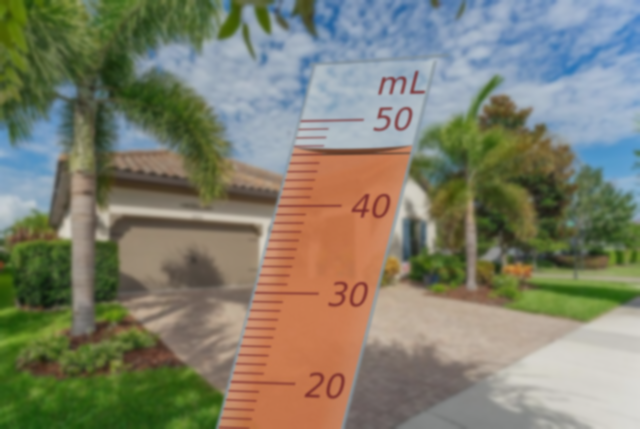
46 mL
